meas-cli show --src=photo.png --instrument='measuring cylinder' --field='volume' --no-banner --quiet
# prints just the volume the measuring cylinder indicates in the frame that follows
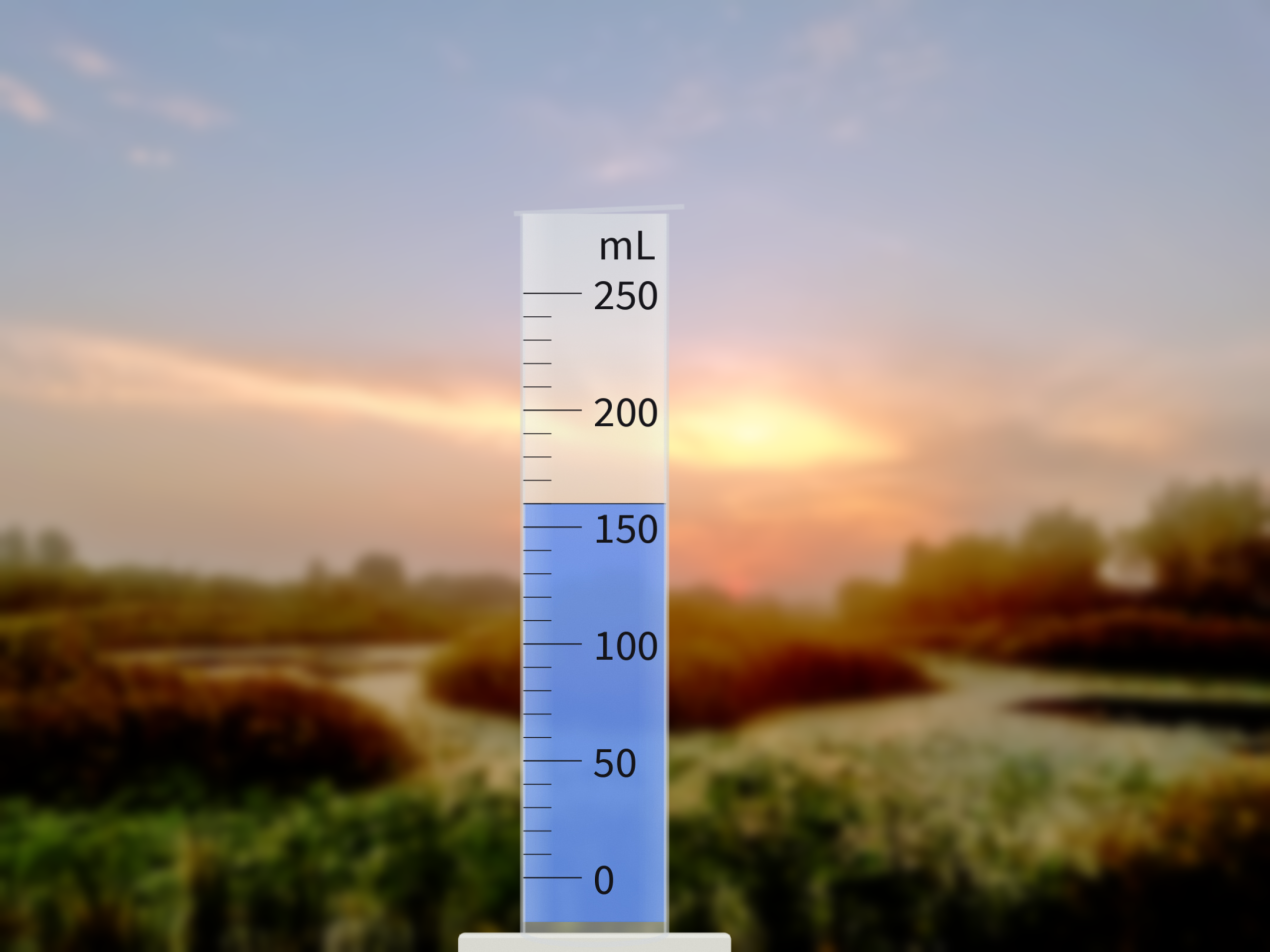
160 mL
